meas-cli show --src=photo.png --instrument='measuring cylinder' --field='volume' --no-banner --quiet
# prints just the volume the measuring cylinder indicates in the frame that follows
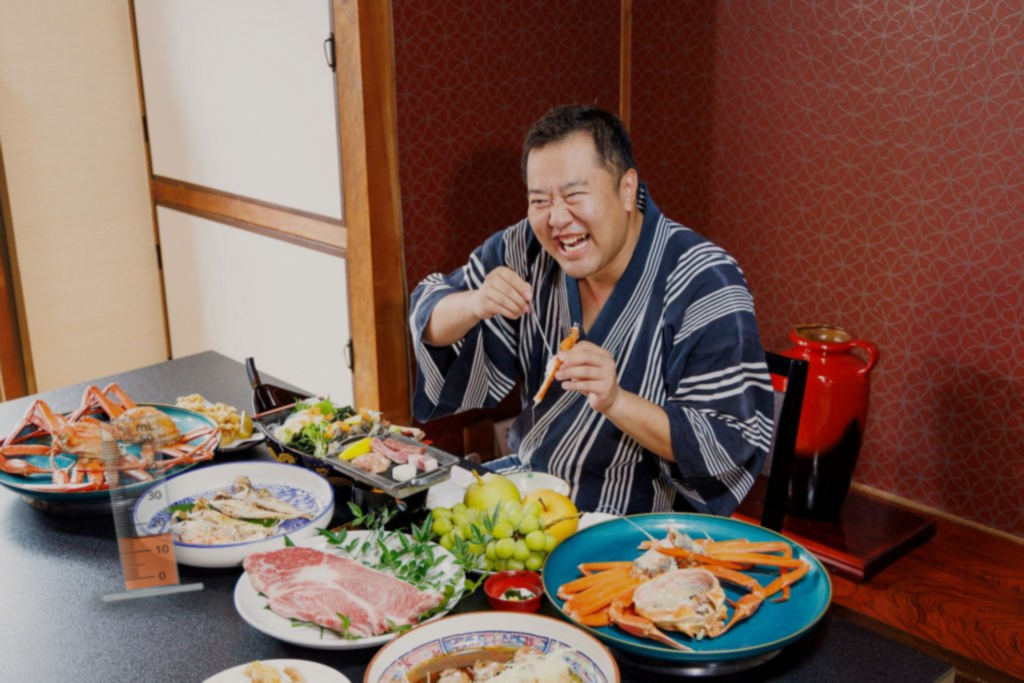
15 mL
